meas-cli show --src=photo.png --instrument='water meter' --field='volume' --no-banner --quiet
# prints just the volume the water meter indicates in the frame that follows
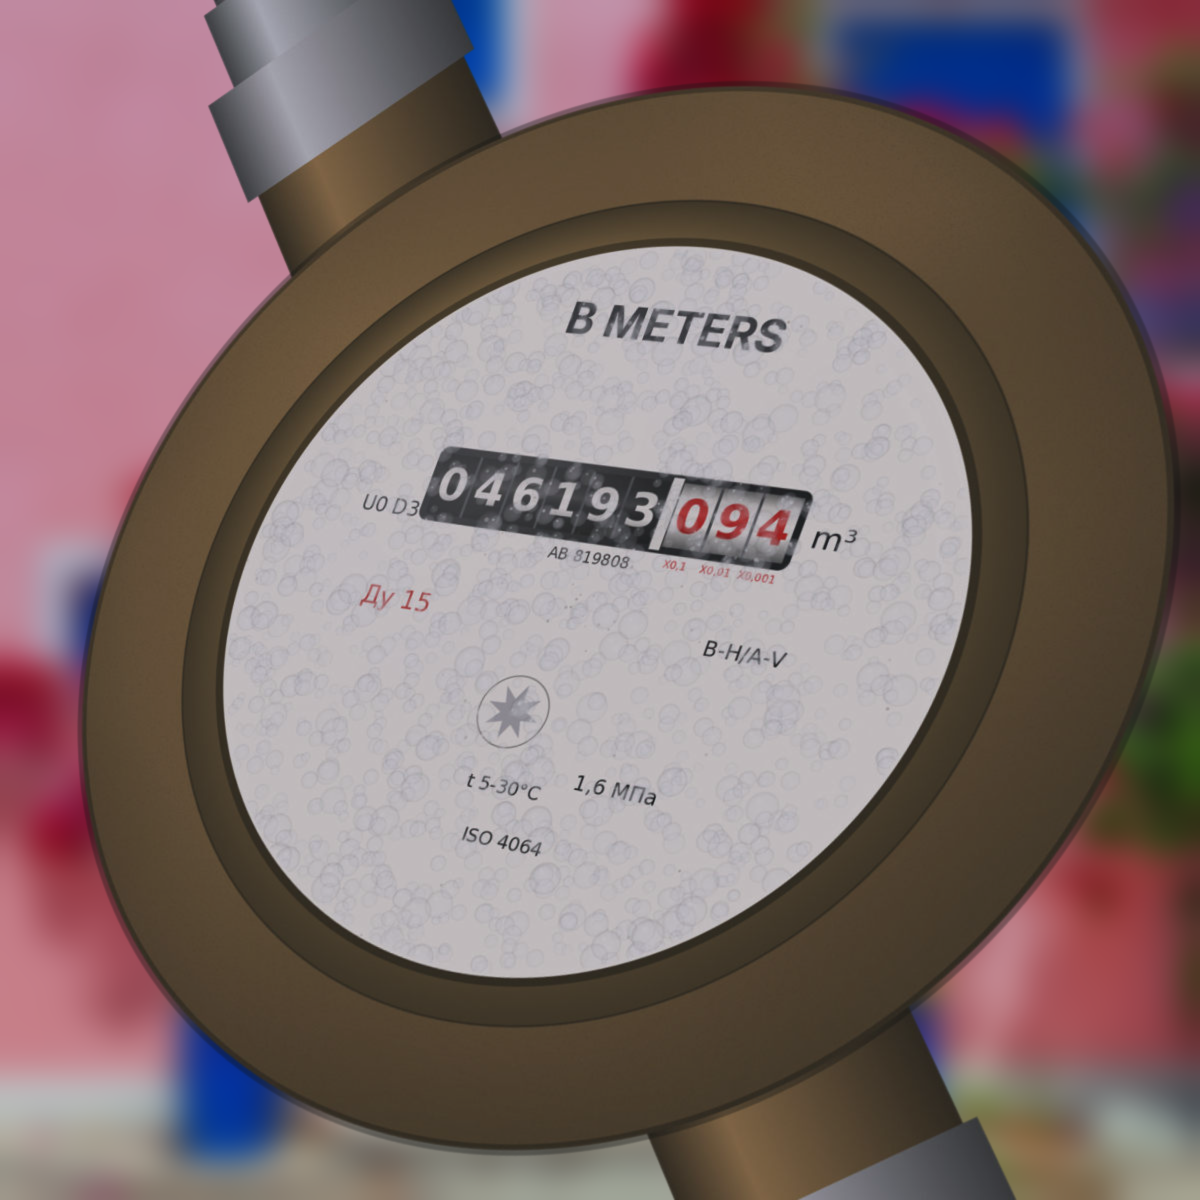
46193.094 m³
